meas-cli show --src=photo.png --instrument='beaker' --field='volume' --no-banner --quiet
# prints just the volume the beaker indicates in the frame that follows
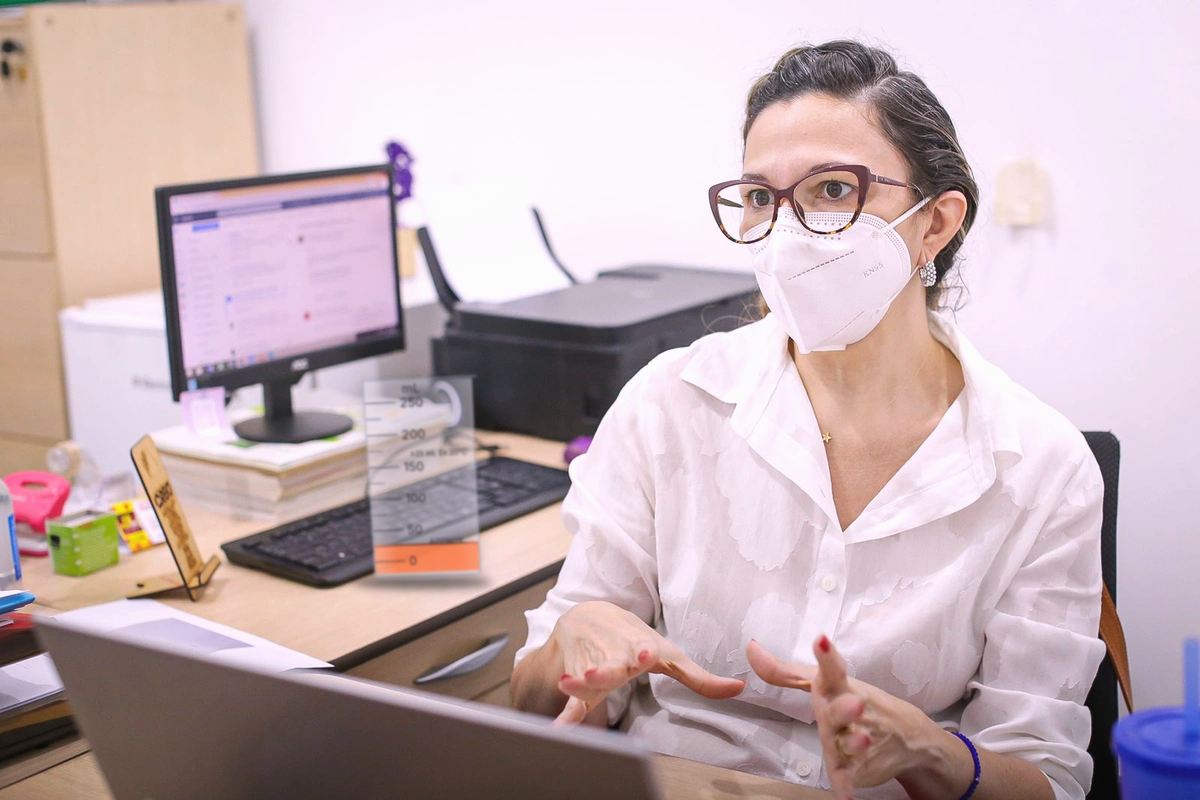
25 mL
